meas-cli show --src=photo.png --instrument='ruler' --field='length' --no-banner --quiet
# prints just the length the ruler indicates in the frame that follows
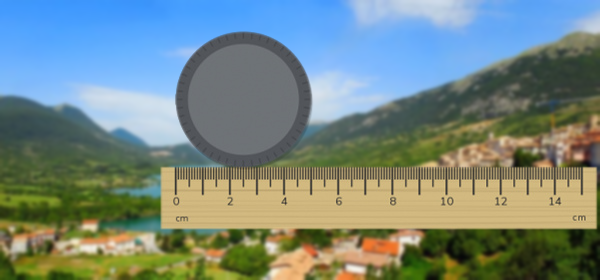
5 cm
